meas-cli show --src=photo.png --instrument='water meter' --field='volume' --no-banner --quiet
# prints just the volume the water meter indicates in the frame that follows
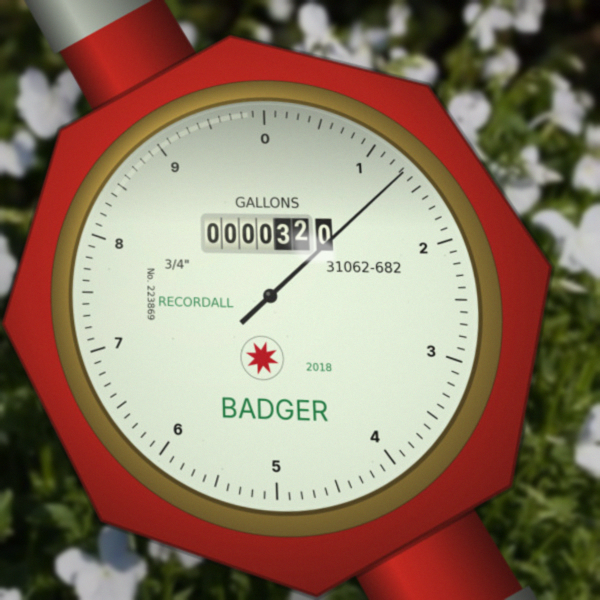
321.3 gal
